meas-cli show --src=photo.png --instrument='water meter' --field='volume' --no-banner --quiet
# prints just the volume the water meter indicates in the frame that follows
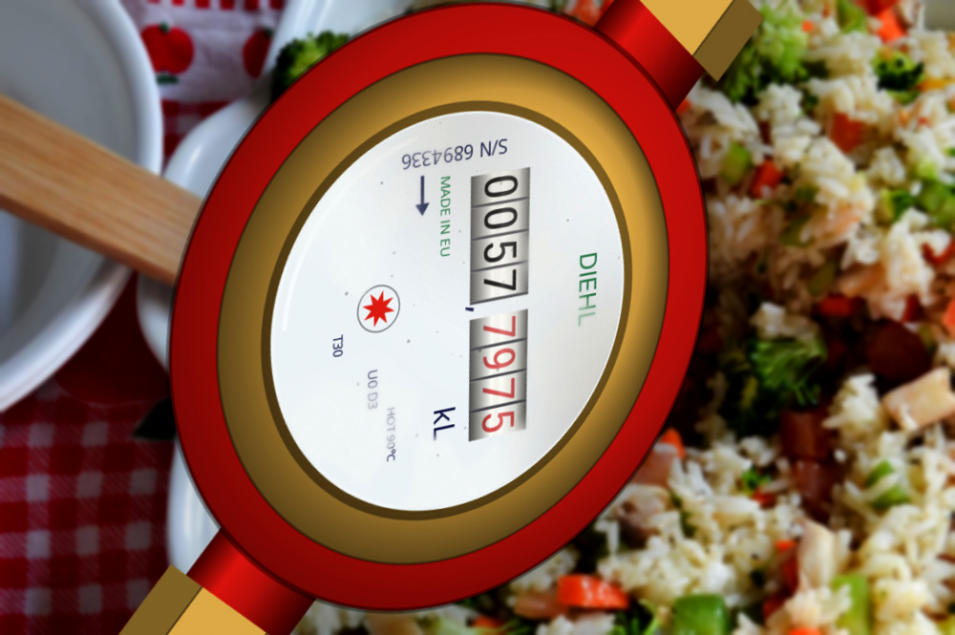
57.7975 kL
